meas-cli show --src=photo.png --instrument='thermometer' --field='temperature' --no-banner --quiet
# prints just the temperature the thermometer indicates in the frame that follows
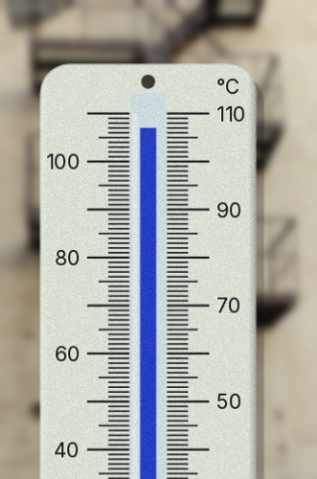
107 °C
